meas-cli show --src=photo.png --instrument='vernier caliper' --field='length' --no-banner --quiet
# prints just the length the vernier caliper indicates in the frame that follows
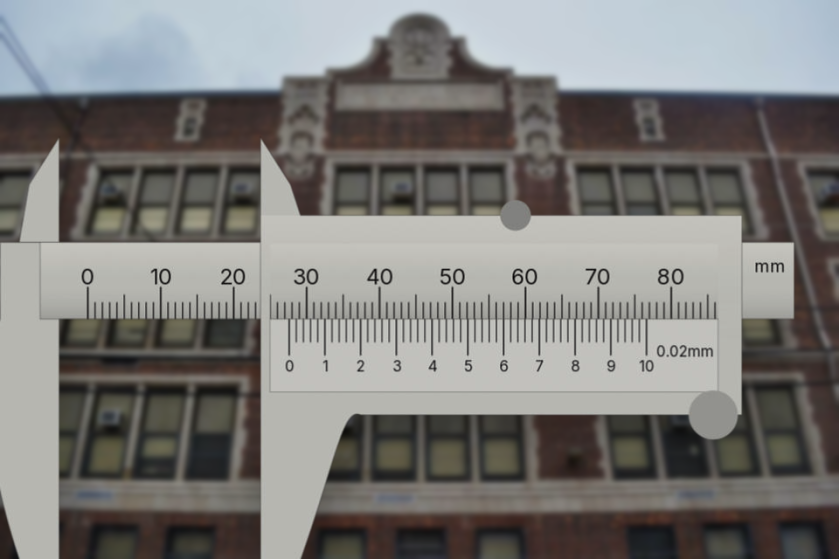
27.6 mm
